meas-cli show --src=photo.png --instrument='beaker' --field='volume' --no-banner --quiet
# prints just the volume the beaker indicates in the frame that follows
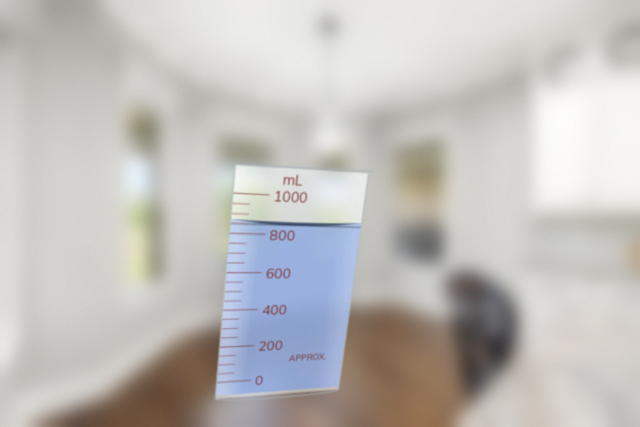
850 mL
